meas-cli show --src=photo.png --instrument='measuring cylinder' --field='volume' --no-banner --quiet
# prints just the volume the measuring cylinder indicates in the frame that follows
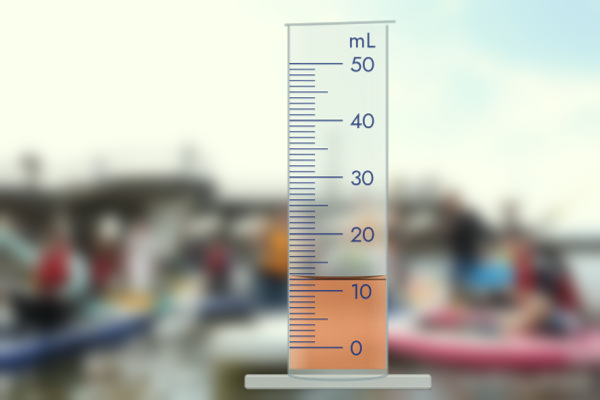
12 mL
